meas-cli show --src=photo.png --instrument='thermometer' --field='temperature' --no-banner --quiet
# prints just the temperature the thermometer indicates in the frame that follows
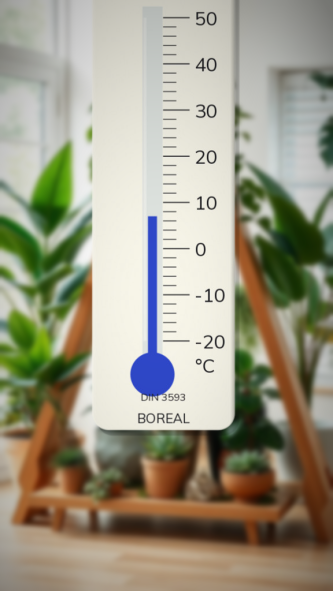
7 °C
